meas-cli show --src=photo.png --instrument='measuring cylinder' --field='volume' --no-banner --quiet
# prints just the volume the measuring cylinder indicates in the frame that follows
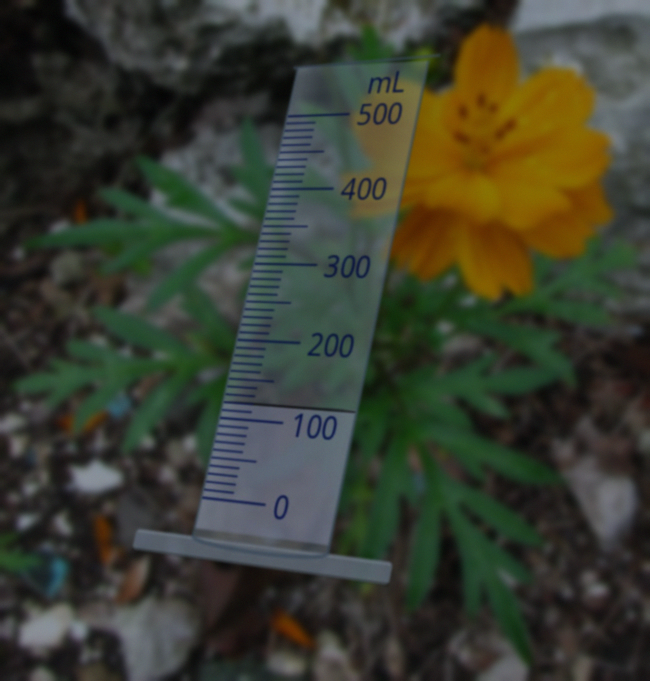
120 mL
